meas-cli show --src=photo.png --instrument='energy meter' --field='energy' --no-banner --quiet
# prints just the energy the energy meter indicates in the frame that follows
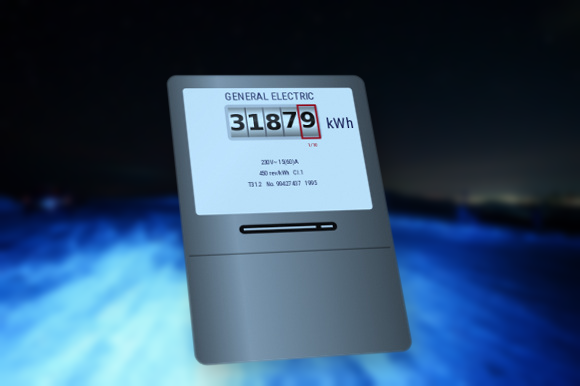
3187.9 kWh
